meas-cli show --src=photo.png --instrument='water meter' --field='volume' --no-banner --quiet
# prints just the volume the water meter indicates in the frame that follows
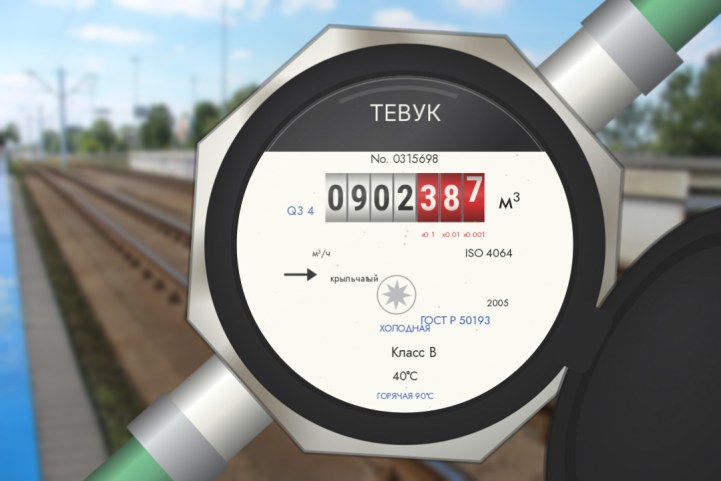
902.387 m³
